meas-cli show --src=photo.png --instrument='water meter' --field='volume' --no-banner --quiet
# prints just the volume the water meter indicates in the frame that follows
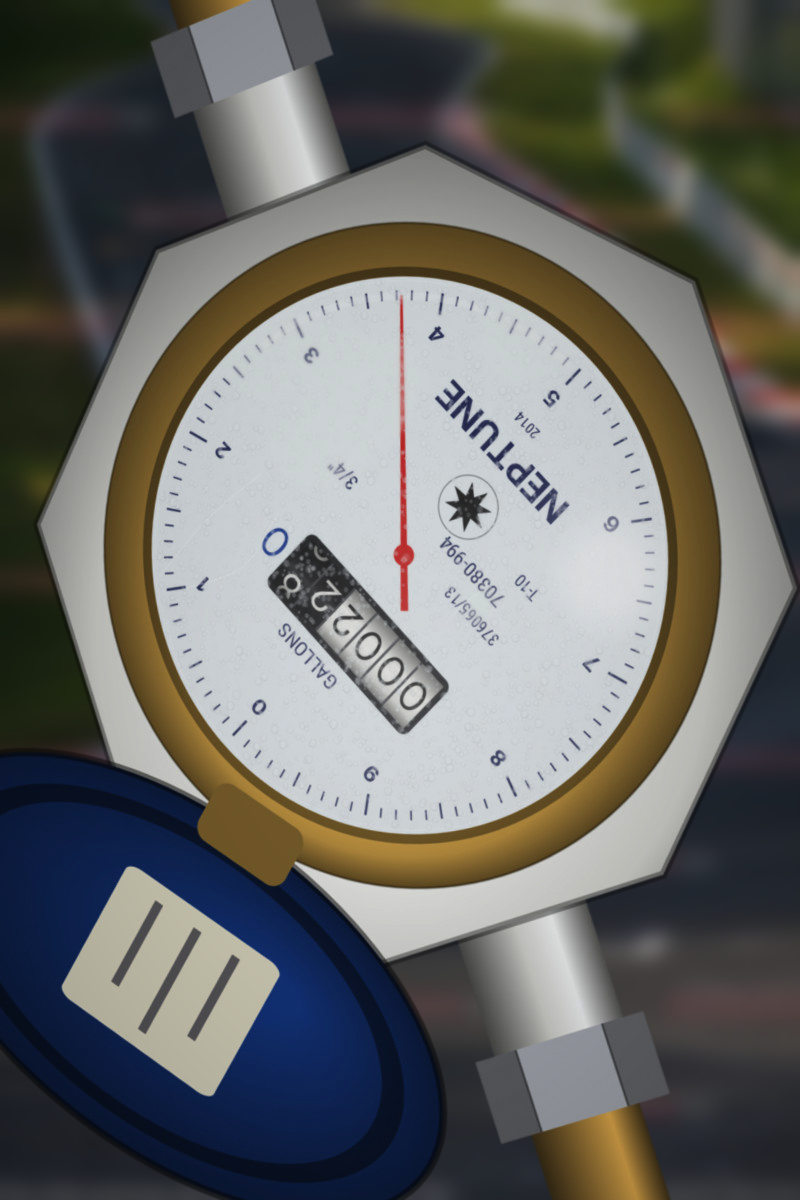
2283.7 gal
